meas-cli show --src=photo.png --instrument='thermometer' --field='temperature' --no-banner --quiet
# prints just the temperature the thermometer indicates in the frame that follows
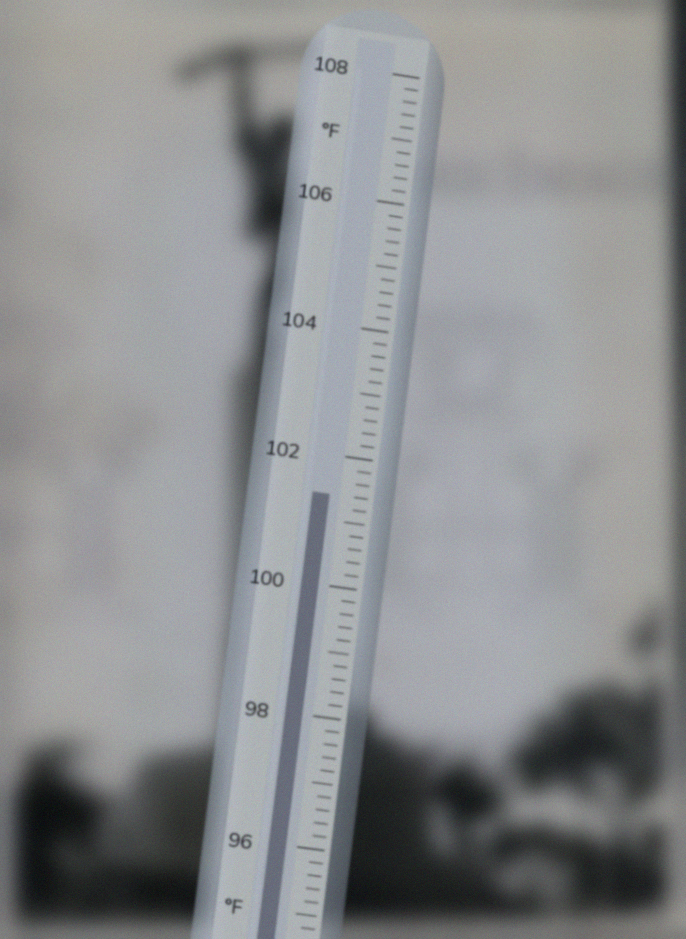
101.4 °F
